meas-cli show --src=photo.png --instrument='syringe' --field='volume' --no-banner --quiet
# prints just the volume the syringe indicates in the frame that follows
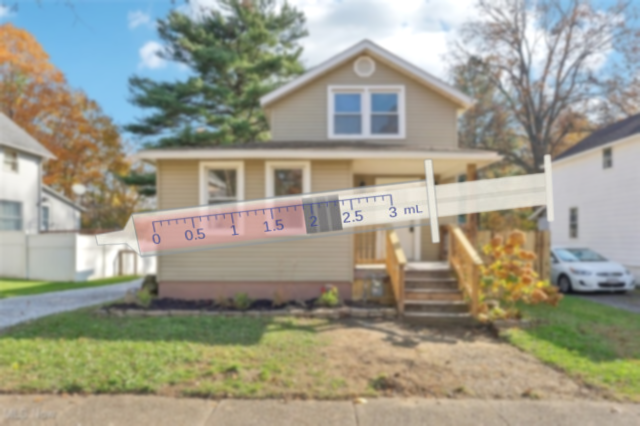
1.9 mL
